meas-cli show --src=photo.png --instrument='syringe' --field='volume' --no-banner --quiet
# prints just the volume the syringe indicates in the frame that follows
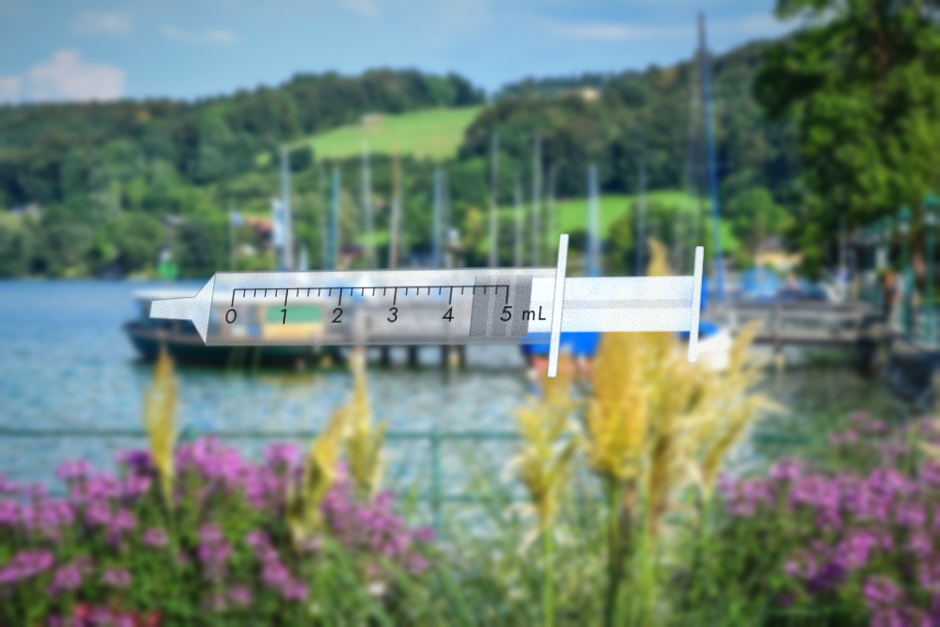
4.4 mL
